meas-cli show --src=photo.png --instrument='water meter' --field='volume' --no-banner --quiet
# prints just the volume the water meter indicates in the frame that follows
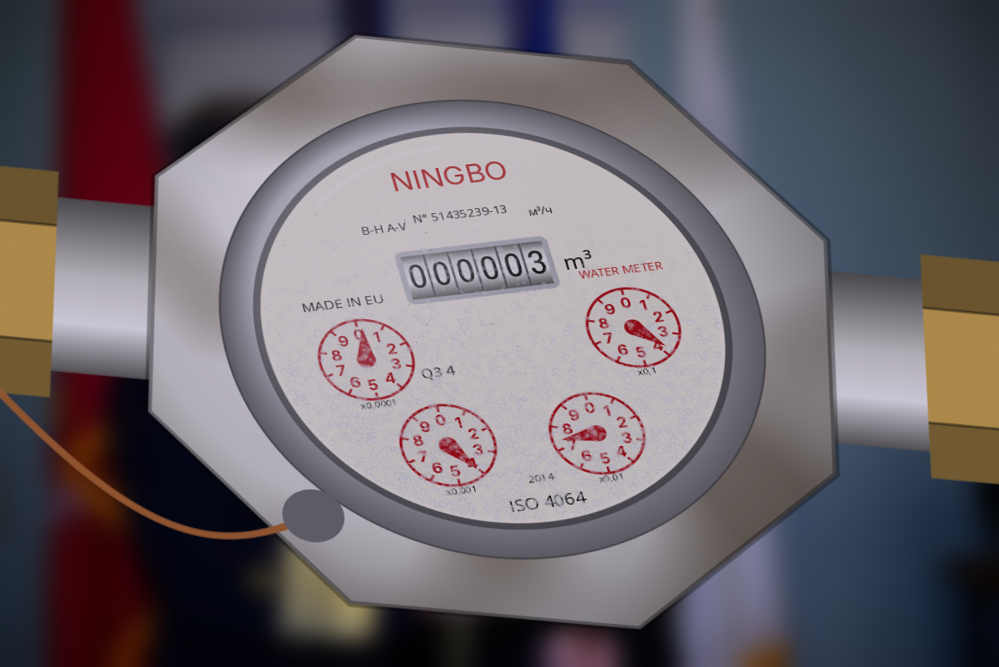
3.3740 m³
